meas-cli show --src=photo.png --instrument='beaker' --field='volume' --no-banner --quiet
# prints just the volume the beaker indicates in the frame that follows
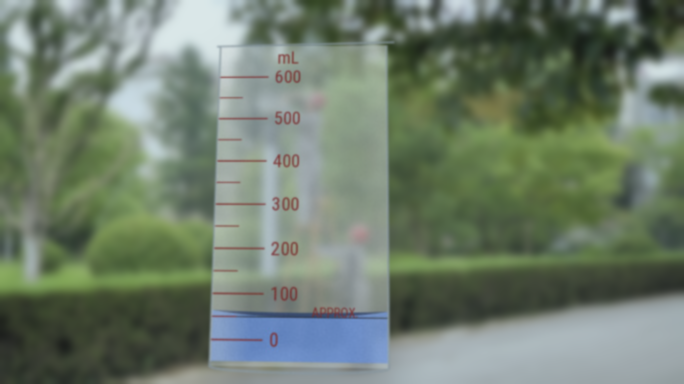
50 mL
